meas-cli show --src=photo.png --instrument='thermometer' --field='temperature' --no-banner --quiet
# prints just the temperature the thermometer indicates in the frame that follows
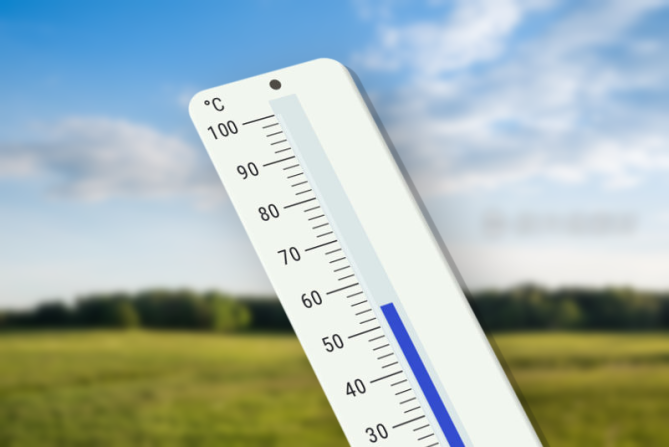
54 °C
